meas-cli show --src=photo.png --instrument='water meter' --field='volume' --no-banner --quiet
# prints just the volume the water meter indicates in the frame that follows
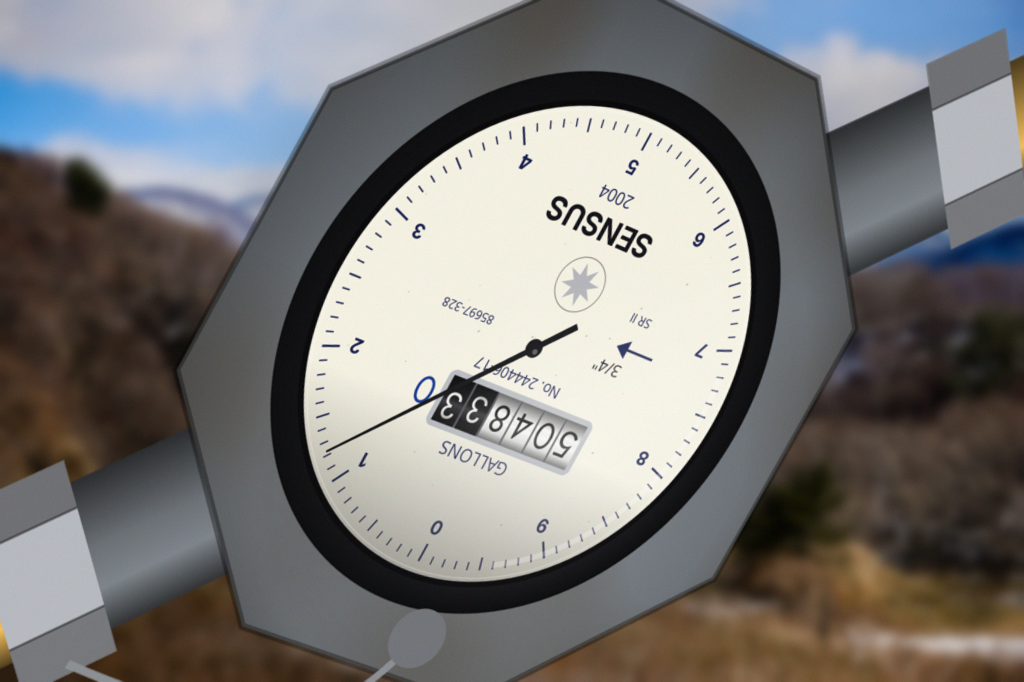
5048331.2 gal
